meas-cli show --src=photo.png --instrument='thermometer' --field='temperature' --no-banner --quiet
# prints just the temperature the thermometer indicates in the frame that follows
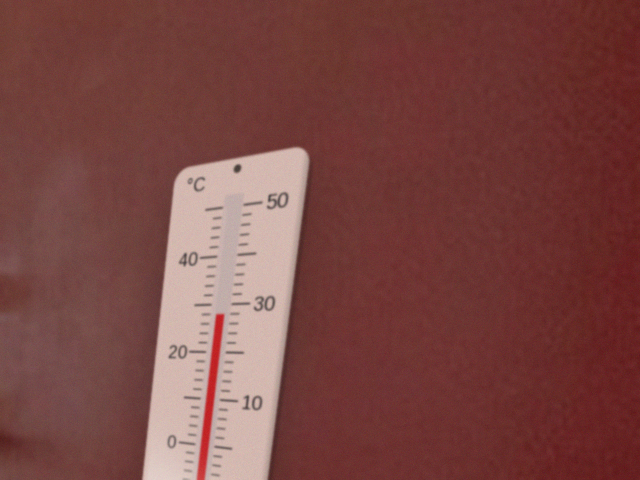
28 °C
